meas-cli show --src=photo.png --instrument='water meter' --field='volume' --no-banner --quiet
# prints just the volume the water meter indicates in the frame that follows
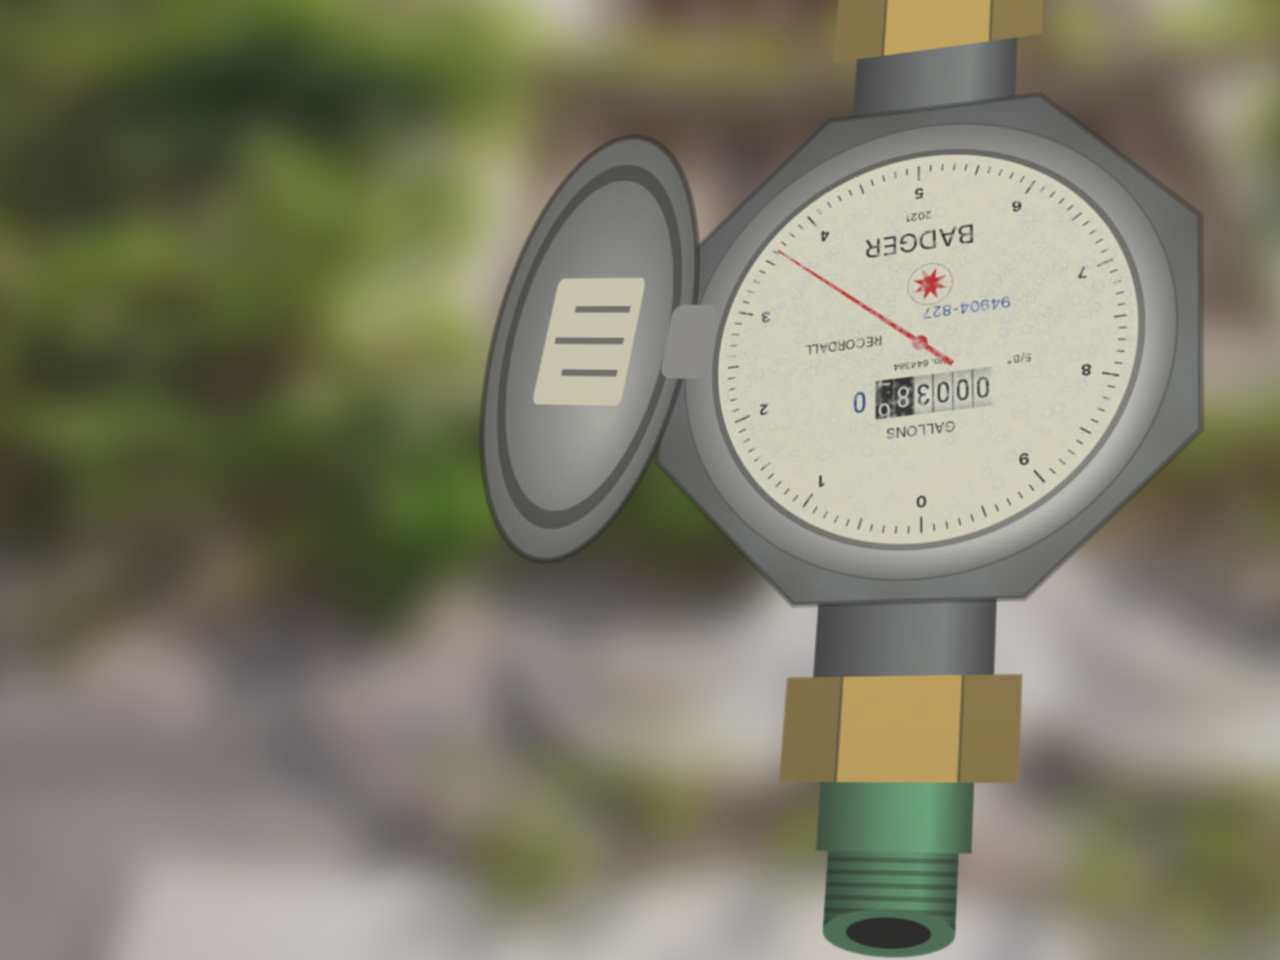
3863.6 gal
